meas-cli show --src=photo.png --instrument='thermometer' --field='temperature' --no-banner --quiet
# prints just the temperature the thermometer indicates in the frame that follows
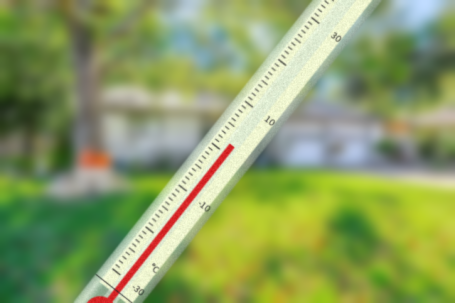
2 °C
